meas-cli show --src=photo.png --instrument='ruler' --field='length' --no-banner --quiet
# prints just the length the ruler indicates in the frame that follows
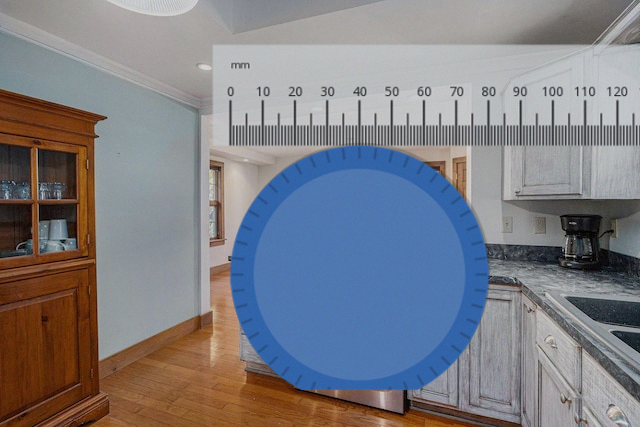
80 mm
